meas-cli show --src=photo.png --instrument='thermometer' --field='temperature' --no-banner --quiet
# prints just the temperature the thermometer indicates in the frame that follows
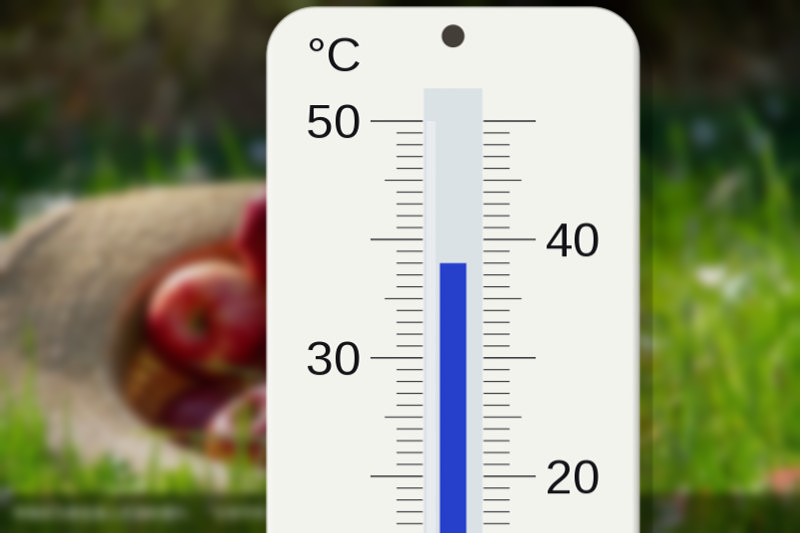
38 °C
